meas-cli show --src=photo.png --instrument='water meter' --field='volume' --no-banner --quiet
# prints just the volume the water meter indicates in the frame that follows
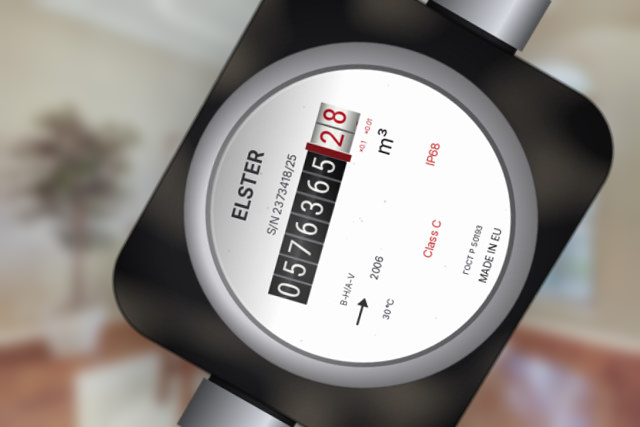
576365.28 m³
